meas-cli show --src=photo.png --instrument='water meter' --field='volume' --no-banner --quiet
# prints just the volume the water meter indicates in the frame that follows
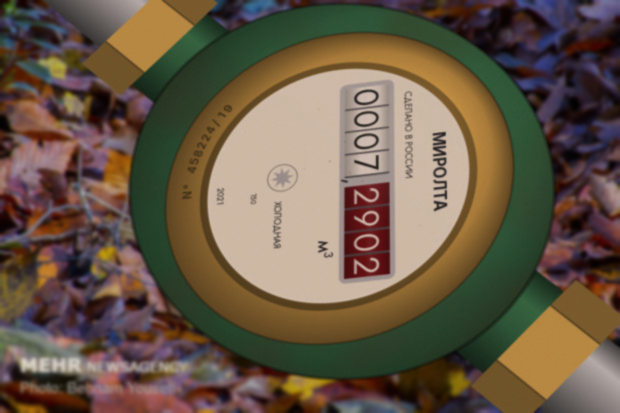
7.2902 m³
